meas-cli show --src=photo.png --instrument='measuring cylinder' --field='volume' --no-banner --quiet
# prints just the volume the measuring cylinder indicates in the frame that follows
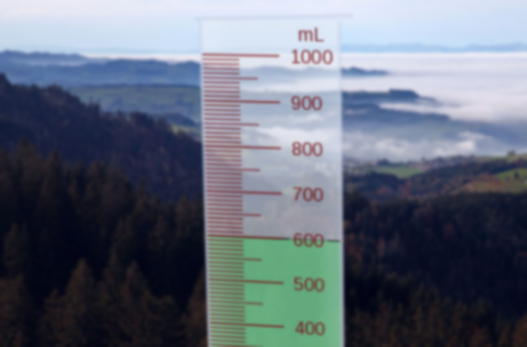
600 mL
